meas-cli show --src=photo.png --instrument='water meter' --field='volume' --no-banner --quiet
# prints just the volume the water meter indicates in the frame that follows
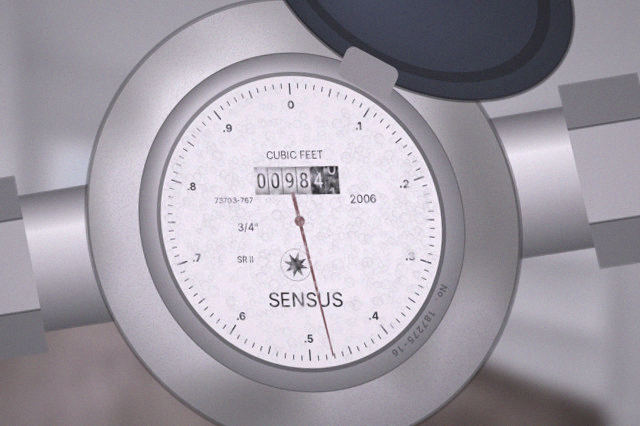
9840.47 ft³
